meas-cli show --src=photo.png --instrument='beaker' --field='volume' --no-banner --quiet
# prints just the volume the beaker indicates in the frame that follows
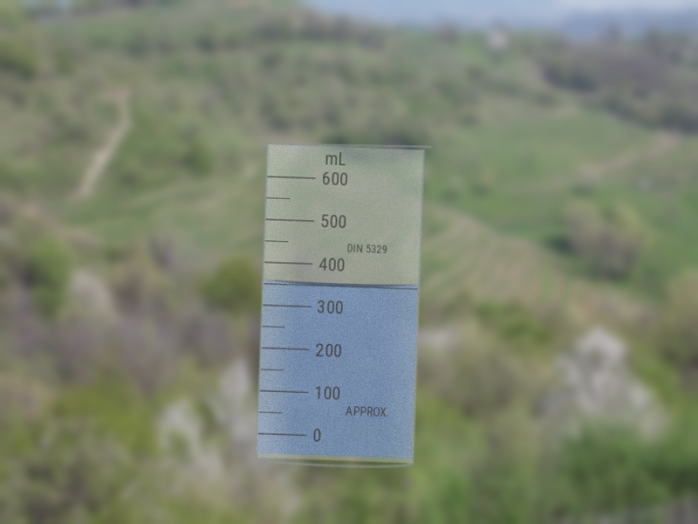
350 mL
